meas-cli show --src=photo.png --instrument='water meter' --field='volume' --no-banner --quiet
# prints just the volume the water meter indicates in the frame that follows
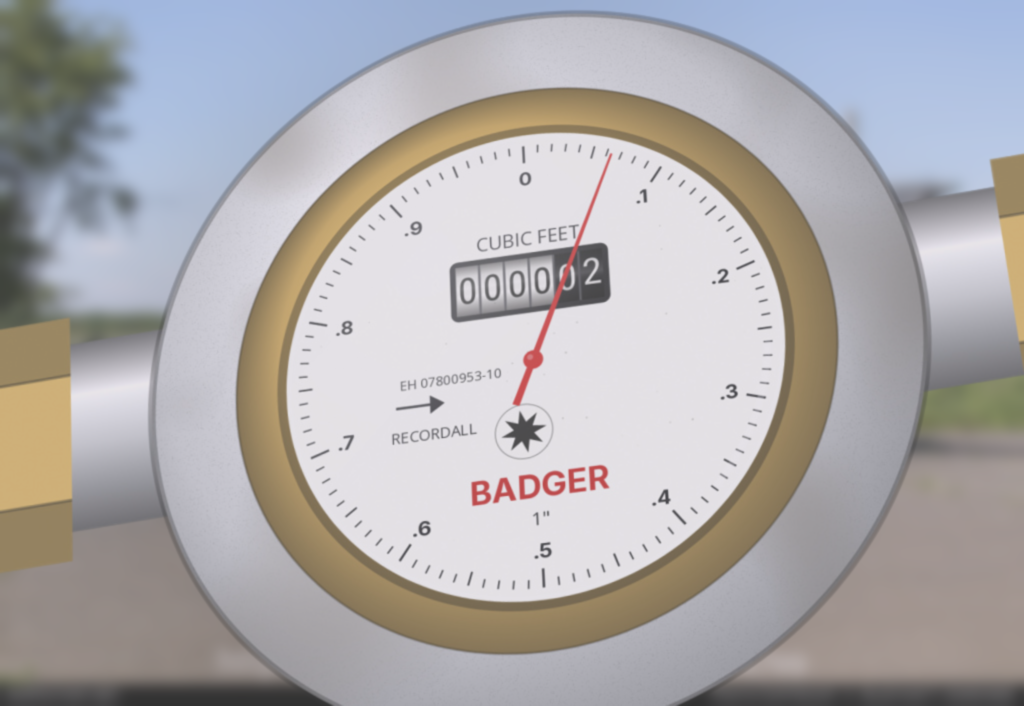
2.06 ft³
